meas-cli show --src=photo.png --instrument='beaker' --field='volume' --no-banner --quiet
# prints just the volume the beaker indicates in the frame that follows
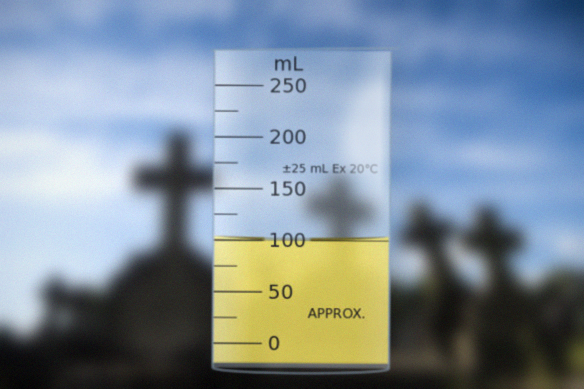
100 mL
